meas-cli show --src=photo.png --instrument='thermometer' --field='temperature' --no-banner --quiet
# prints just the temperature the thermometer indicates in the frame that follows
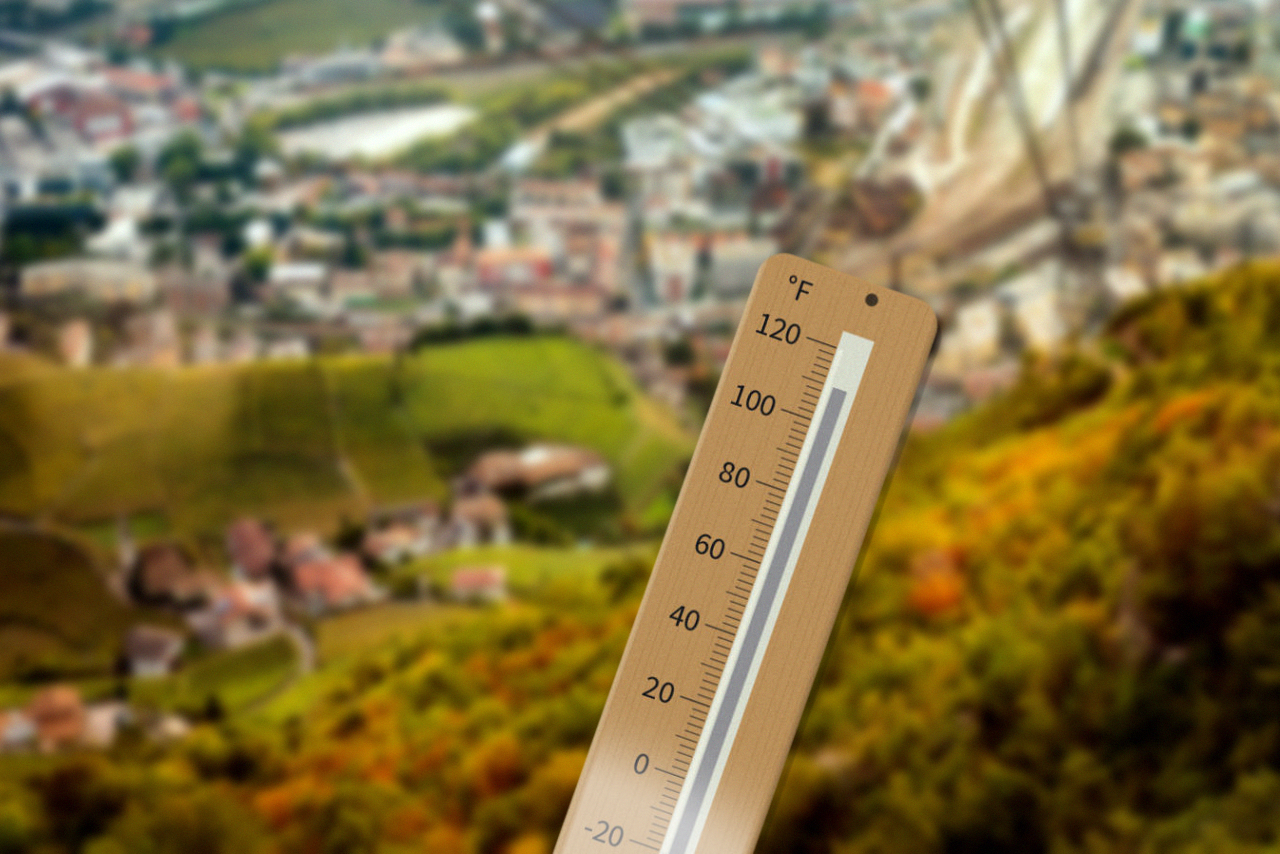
110 °F
